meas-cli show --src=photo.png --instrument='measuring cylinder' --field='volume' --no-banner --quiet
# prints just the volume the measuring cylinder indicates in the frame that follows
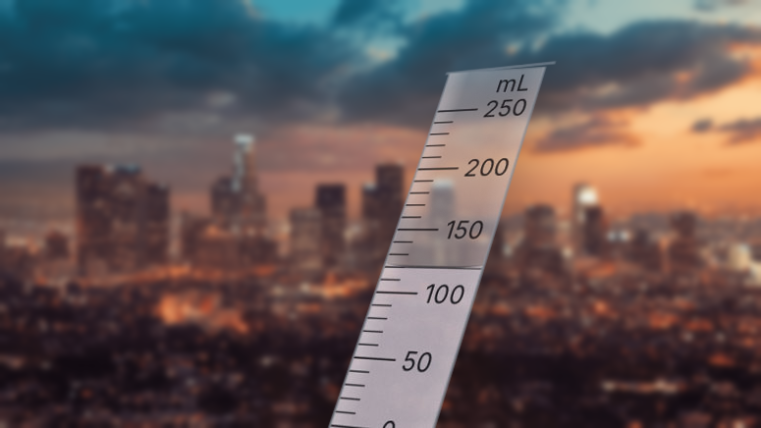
120 mL
